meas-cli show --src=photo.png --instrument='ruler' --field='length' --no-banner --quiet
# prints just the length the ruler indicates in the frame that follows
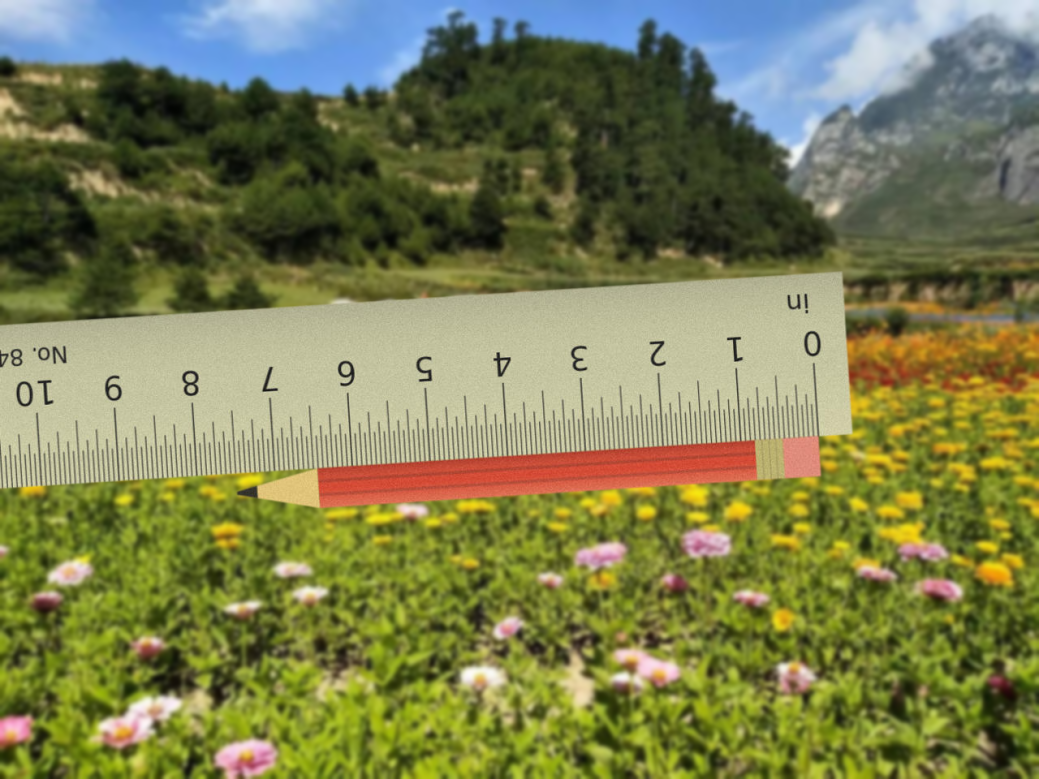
7.5 in
